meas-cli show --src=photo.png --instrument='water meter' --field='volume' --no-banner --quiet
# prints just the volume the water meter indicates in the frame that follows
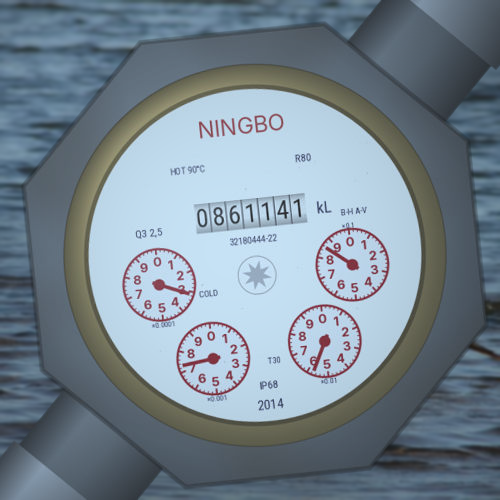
861141.8573 kL
